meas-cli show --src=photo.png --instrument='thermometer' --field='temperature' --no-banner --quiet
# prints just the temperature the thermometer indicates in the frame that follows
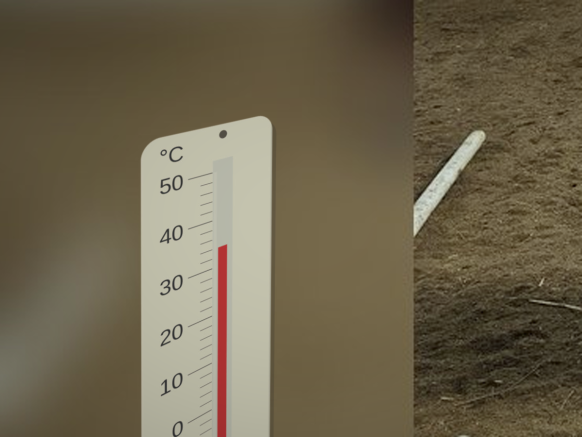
34 °C
